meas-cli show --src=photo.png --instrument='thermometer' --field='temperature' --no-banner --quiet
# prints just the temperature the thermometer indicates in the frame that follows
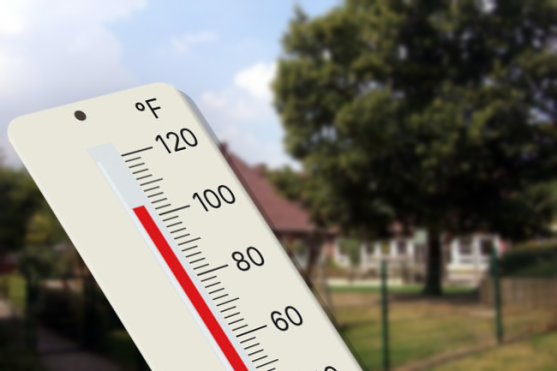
104 °F
